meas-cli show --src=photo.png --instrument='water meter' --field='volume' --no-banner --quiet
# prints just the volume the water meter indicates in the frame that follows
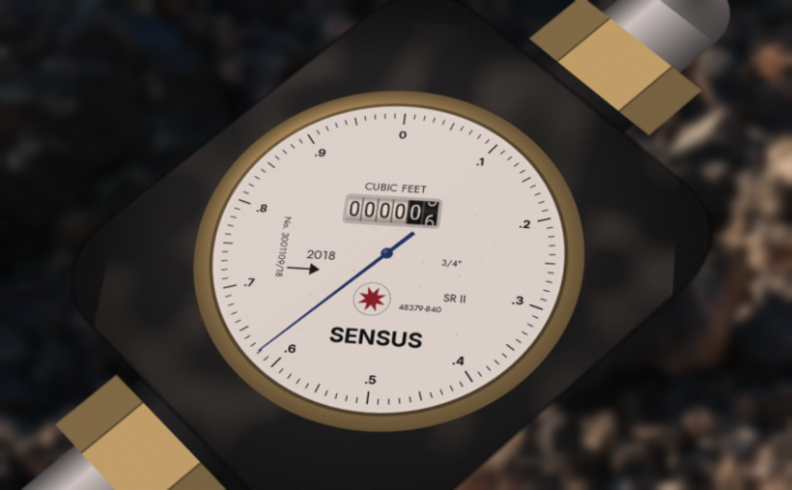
5.62 ft³
